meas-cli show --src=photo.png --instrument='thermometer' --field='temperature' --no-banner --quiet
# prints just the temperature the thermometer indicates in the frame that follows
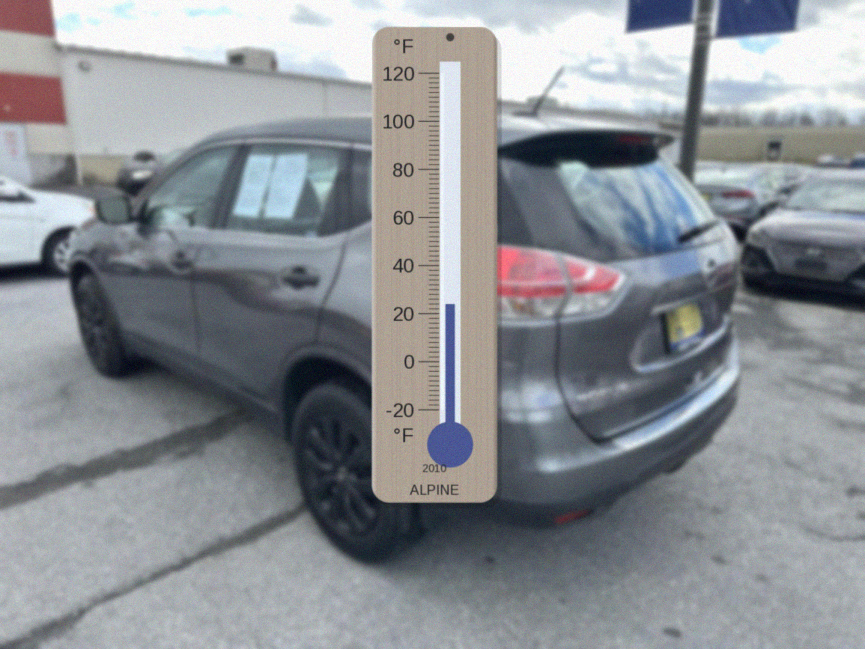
24 °F
